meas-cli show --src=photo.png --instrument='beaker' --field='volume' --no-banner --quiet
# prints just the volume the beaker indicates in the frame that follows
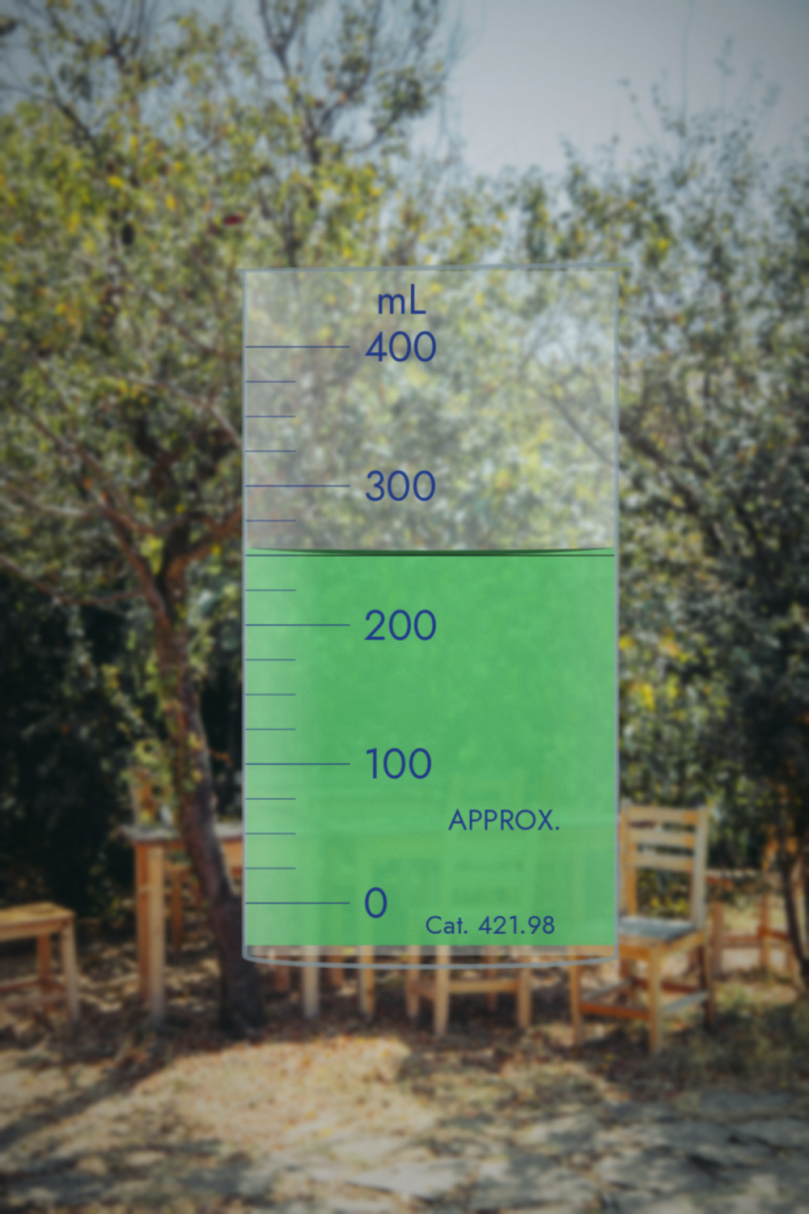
250 mL
